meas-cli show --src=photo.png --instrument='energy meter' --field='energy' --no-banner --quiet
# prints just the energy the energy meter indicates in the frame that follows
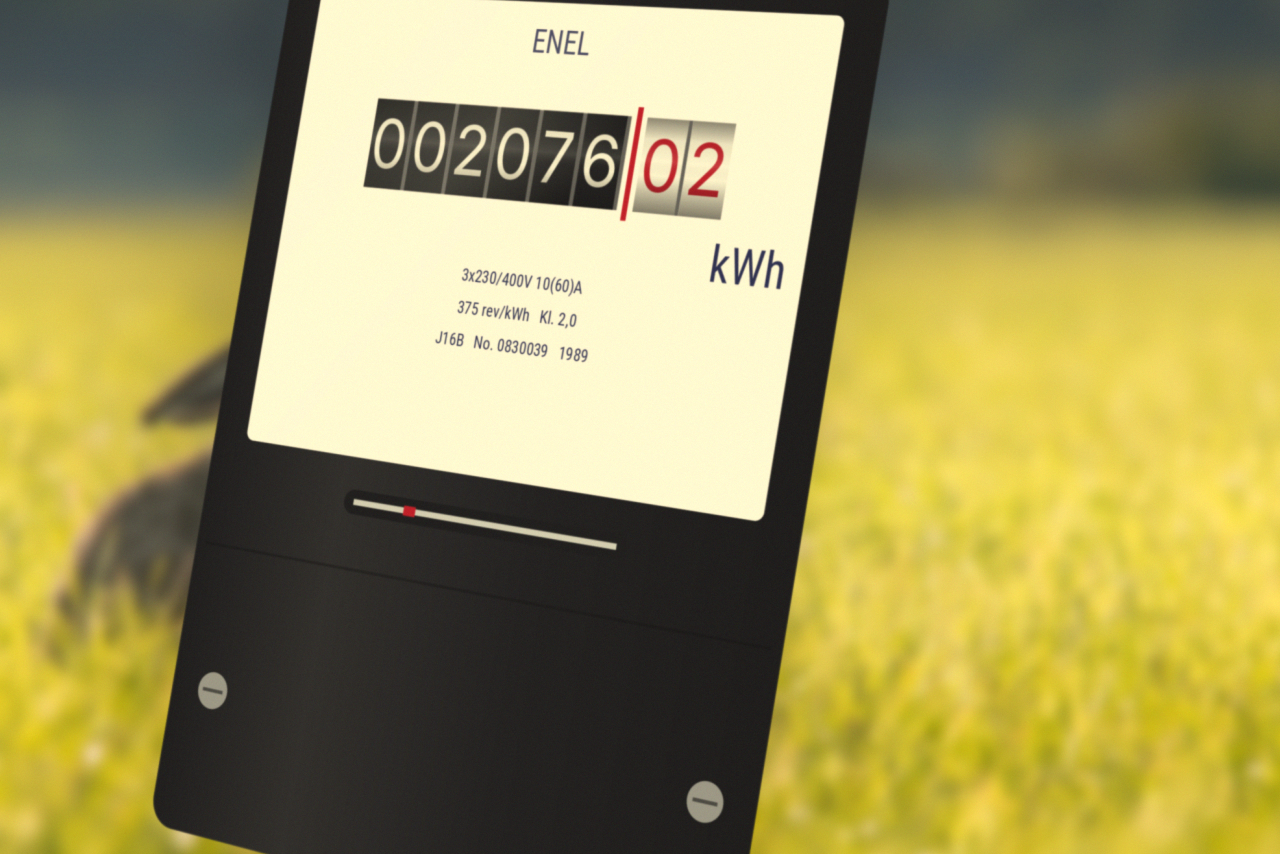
2076.02 kWh
